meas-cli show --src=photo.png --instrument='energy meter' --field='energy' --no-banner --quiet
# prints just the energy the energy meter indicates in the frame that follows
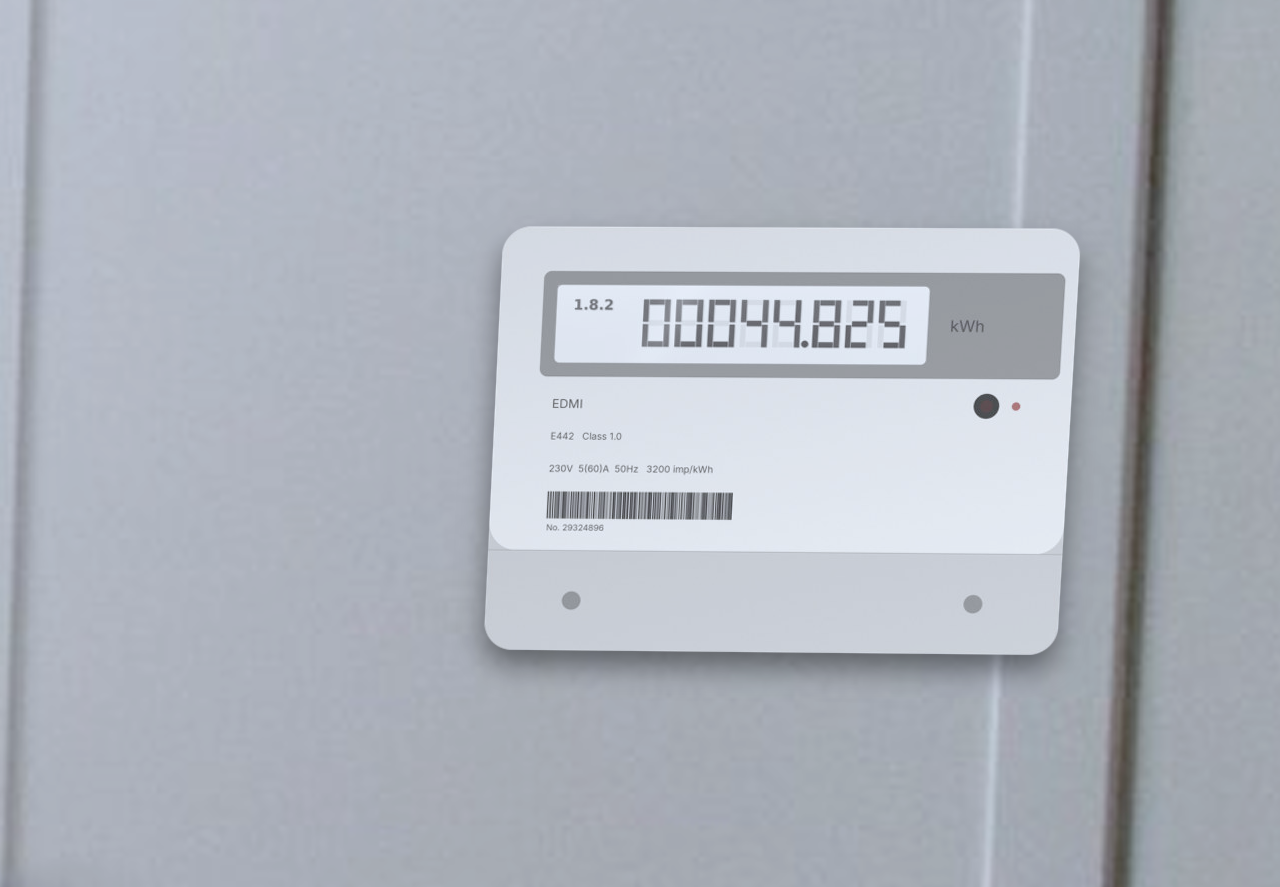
44.825 kWh
